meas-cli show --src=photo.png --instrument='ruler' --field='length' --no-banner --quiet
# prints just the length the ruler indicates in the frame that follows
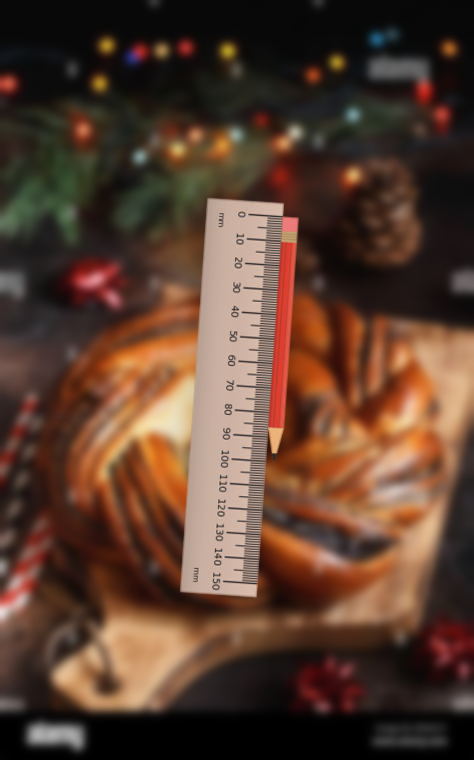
100 mm
